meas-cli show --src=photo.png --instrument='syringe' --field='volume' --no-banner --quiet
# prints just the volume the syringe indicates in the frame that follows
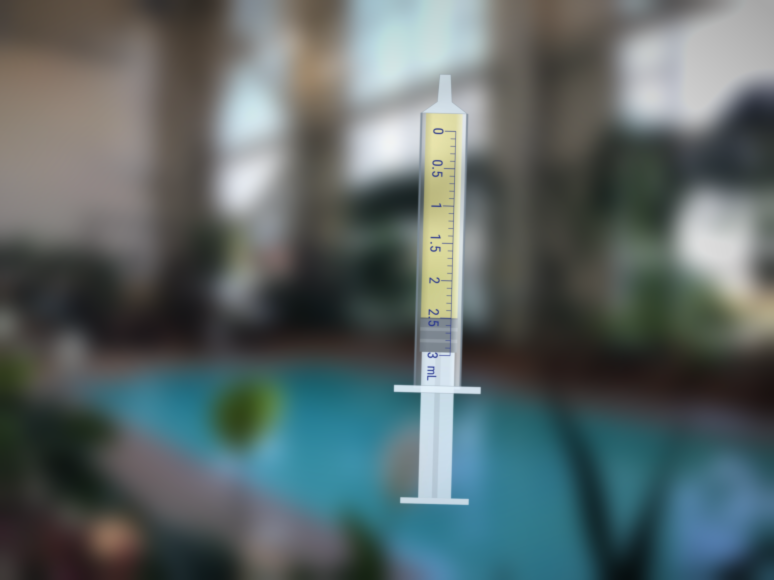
2.5 mL
